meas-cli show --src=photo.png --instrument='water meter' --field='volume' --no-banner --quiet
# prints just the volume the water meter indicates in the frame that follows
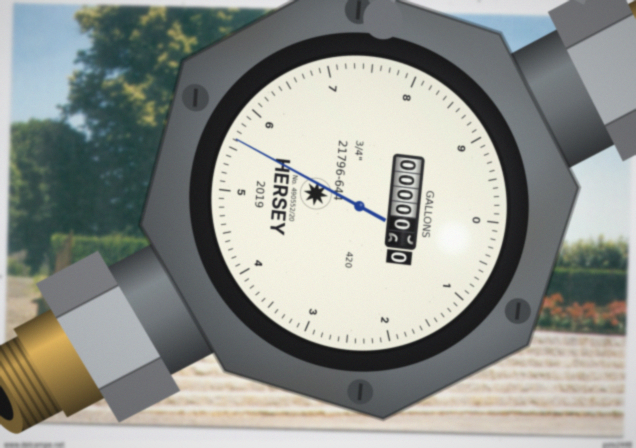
55.6 gal
